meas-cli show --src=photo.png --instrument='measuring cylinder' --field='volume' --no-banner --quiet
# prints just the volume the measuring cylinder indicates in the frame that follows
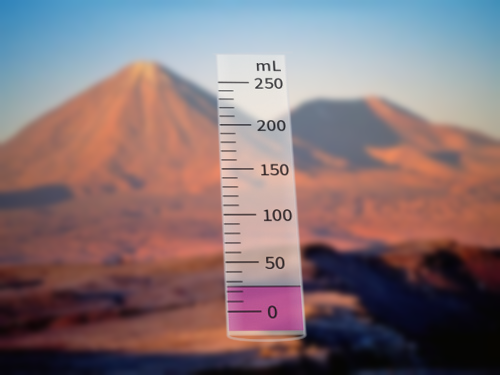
25 mL
